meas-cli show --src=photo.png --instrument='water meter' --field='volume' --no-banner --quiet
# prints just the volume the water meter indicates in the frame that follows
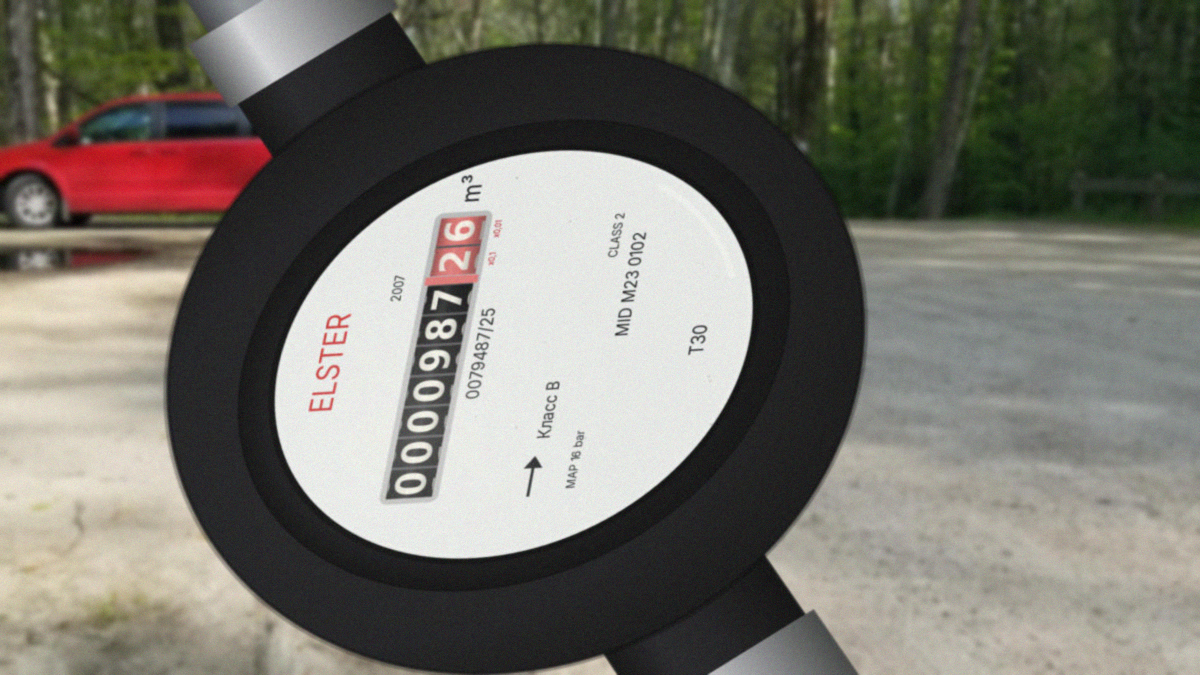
987.26 m³
